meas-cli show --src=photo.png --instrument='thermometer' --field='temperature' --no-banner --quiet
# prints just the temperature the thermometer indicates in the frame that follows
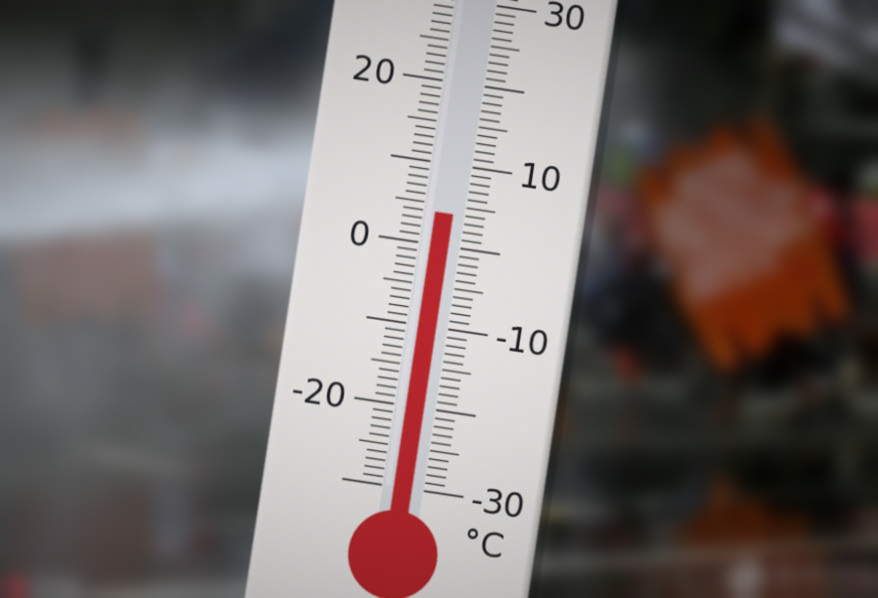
4 °C
